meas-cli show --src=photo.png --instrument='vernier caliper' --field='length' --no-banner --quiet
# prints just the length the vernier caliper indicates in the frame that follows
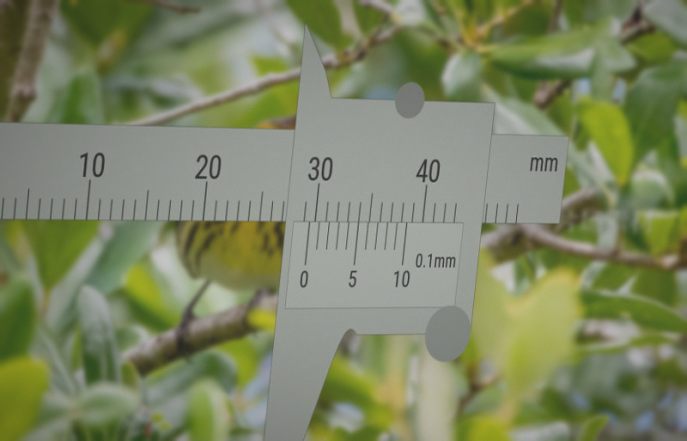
29.5 mm
